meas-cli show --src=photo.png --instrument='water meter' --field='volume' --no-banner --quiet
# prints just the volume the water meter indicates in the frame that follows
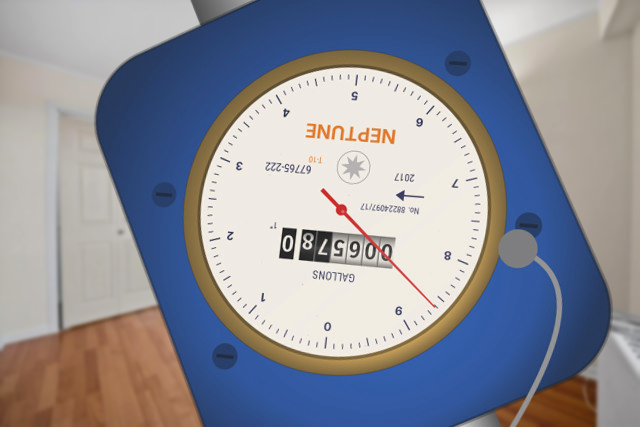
65778.6 gal
